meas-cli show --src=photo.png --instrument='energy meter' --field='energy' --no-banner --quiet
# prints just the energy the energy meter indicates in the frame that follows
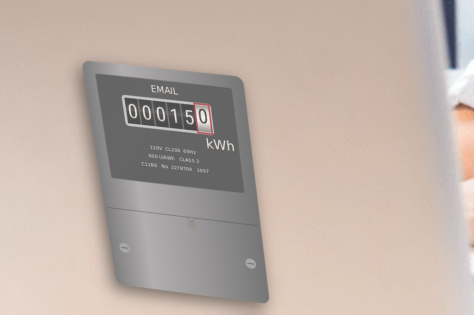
15.0 kWh
